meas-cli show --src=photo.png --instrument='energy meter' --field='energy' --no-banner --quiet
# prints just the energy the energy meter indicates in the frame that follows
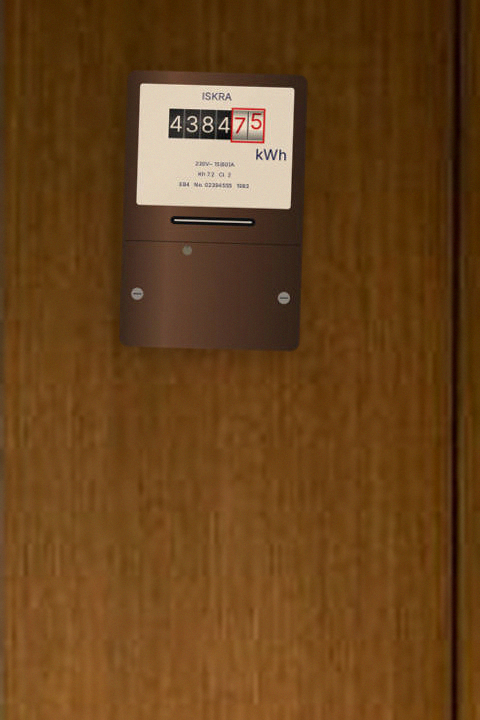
4384.75 kWh
